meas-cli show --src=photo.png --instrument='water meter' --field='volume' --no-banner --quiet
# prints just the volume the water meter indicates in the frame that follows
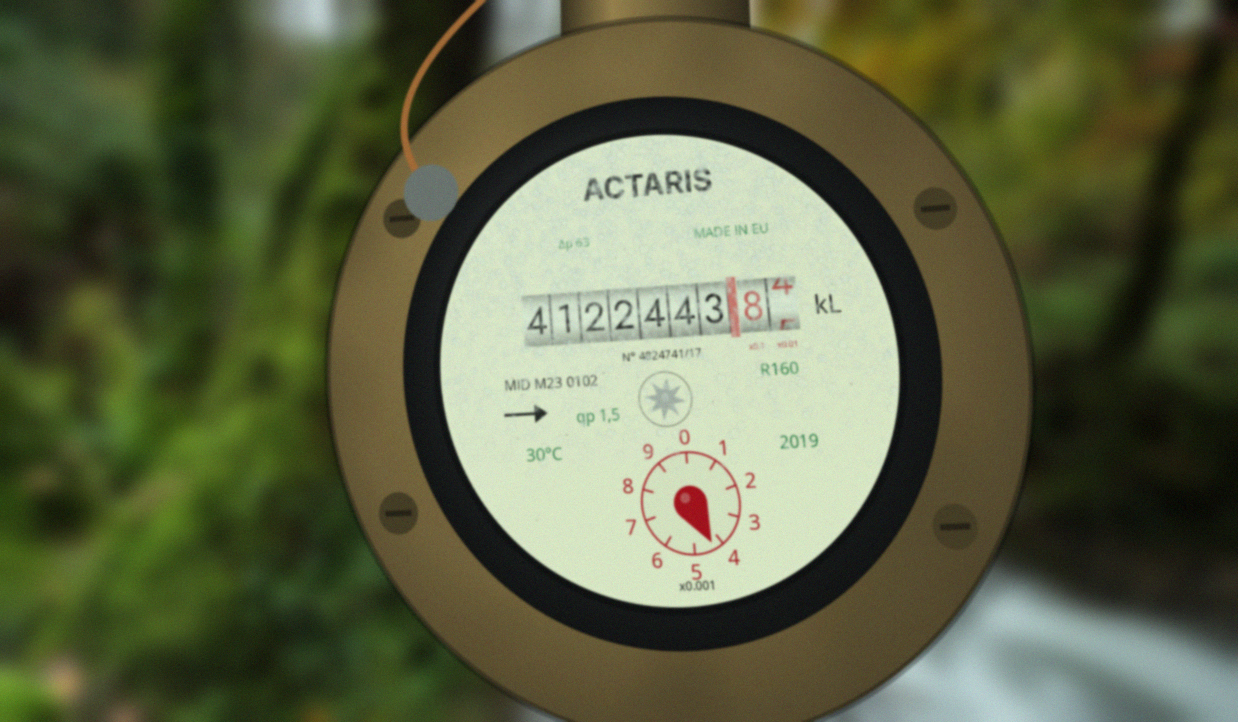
4122443.844 kL
